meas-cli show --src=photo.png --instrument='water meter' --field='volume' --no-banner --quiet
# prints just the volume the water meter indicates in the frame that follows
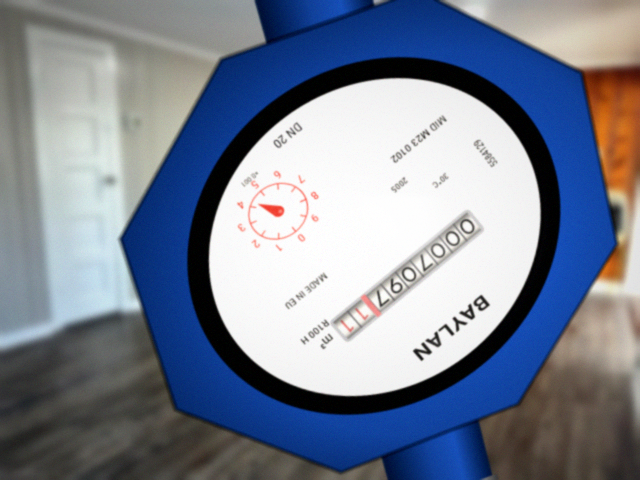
7097.114 m³
